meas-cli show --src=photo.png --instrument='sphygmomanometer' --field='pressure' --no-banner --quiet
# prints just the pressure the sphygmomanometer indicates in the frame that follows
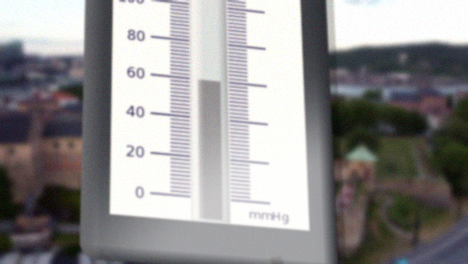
60 mmHg
